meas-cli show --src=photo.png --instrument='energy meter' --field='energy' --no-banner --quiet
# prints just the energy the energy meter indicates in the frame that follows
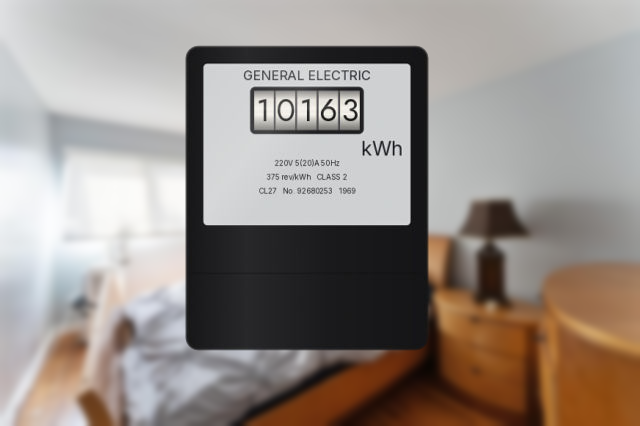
10163 kWh
